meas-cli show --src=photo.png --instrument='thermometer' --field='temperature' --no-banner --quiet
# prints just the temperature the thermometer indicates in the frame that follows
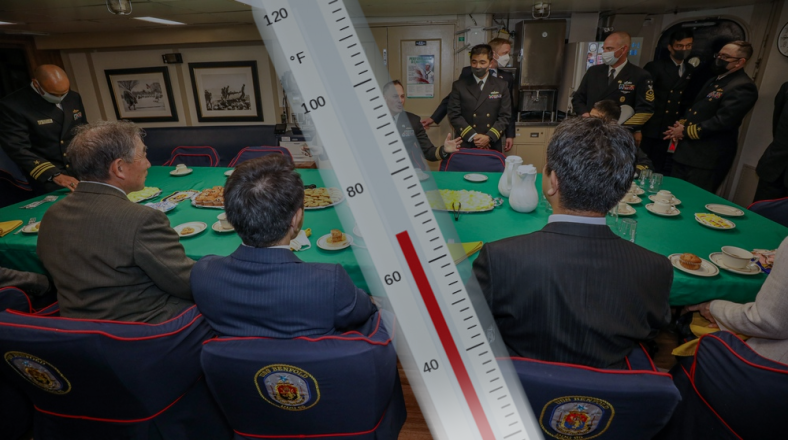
68 °F
